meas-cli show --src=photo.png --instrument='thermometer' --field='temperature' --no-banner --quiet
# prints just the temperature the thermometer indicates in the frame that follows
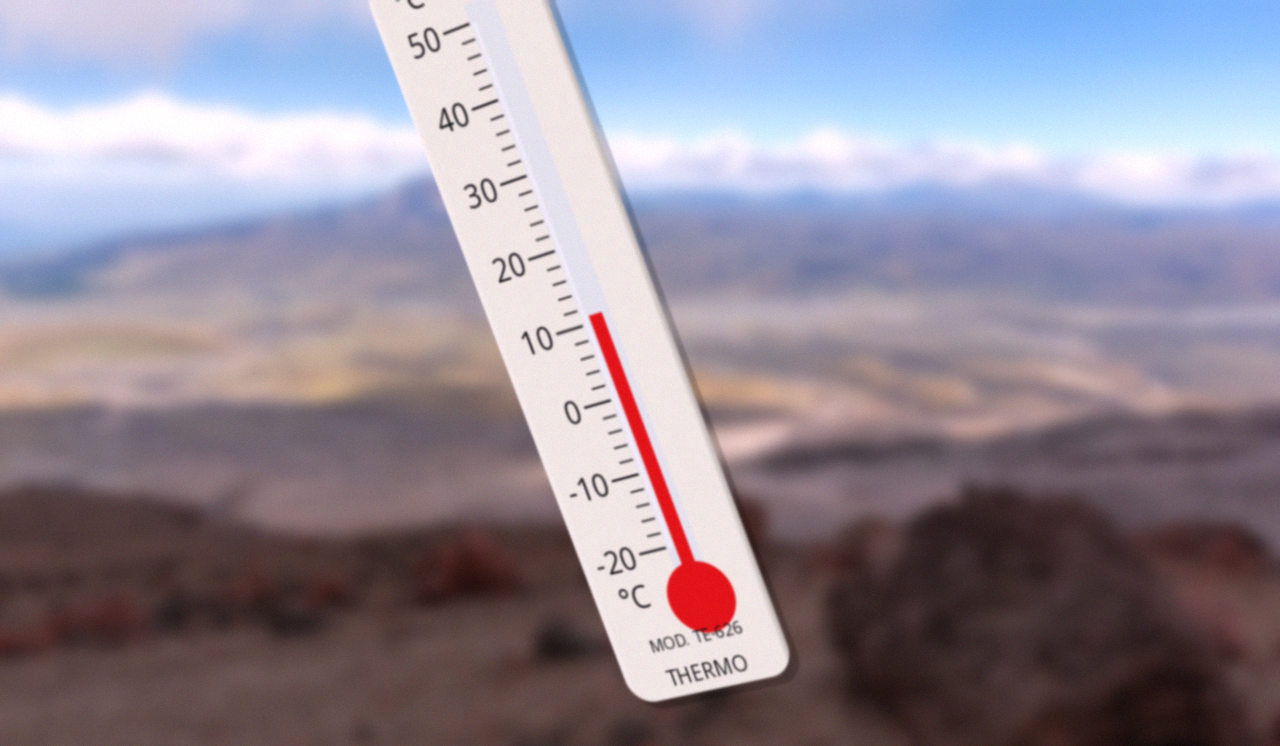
11 °C
